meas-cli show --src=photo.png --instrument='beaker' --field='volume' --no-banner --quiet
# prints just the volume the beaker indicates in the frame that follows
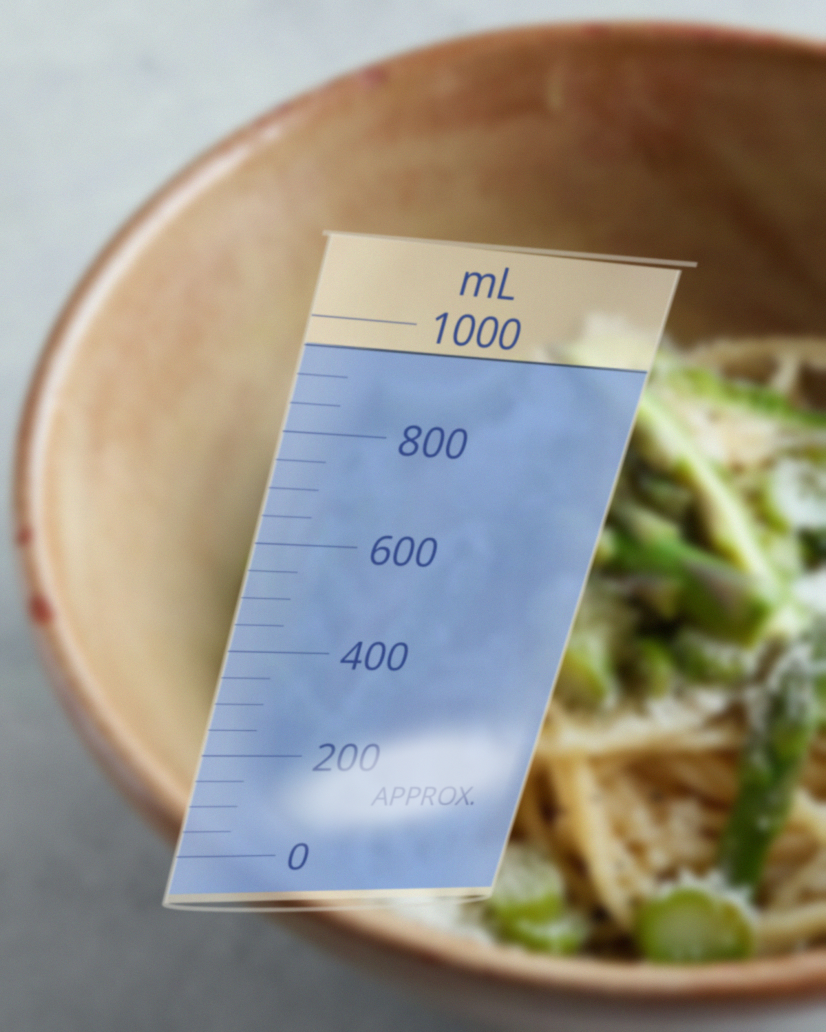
950 mL
